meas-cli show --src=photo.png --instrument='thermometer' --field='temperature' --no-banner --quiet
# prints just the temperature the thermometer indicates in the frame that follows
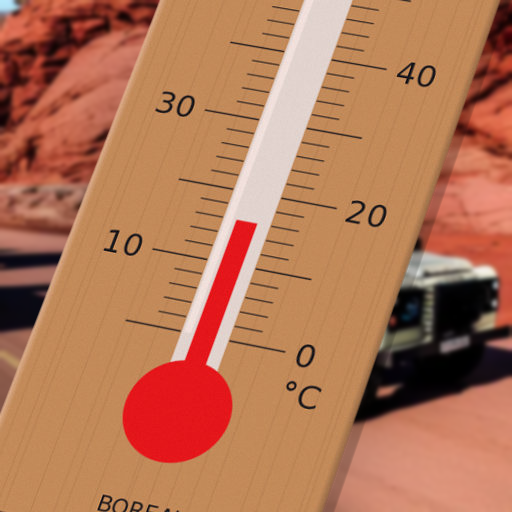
16 °C
